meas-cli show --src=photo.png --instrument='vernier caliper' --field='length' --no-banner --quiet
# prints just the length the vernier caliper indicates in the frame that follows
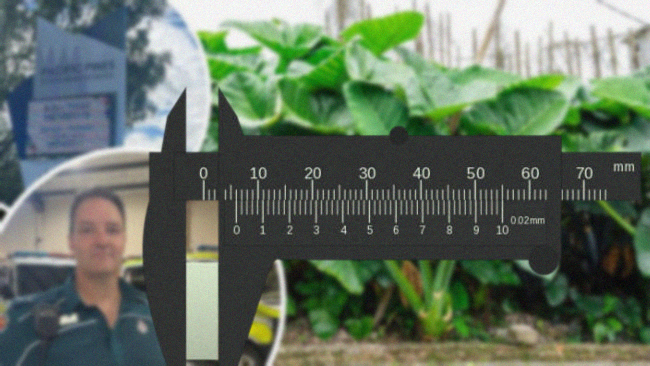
6.0 mm
